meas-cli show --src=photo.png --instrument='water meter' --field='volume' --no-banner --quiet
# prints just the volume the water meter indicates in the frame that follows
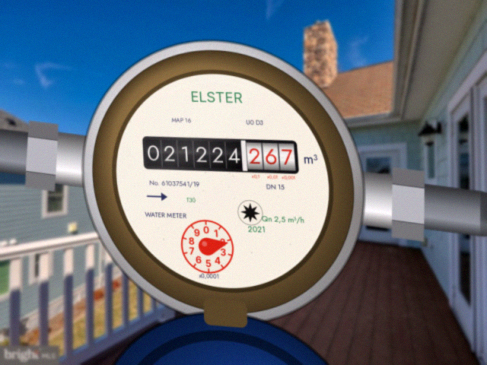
21224.2672 m³
